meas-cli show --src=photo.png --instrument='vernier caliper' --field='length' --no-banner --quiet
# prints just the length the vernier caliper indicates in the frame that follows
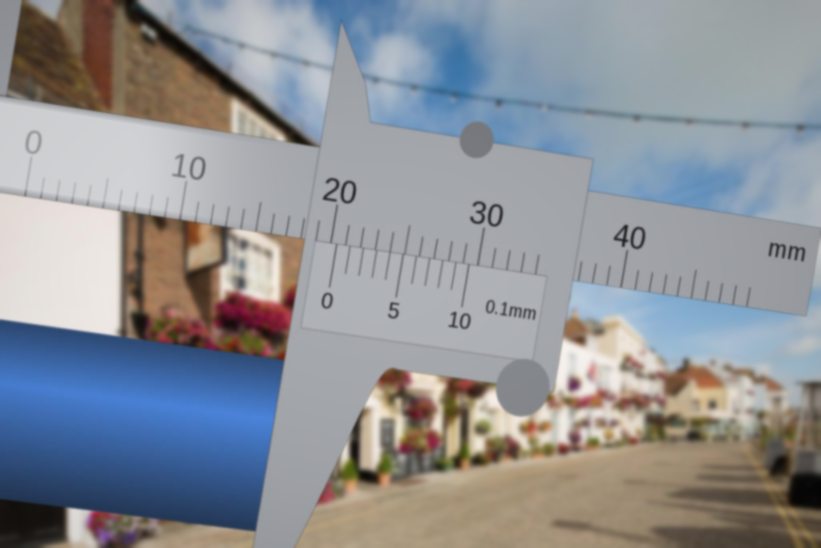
20.4 mm
